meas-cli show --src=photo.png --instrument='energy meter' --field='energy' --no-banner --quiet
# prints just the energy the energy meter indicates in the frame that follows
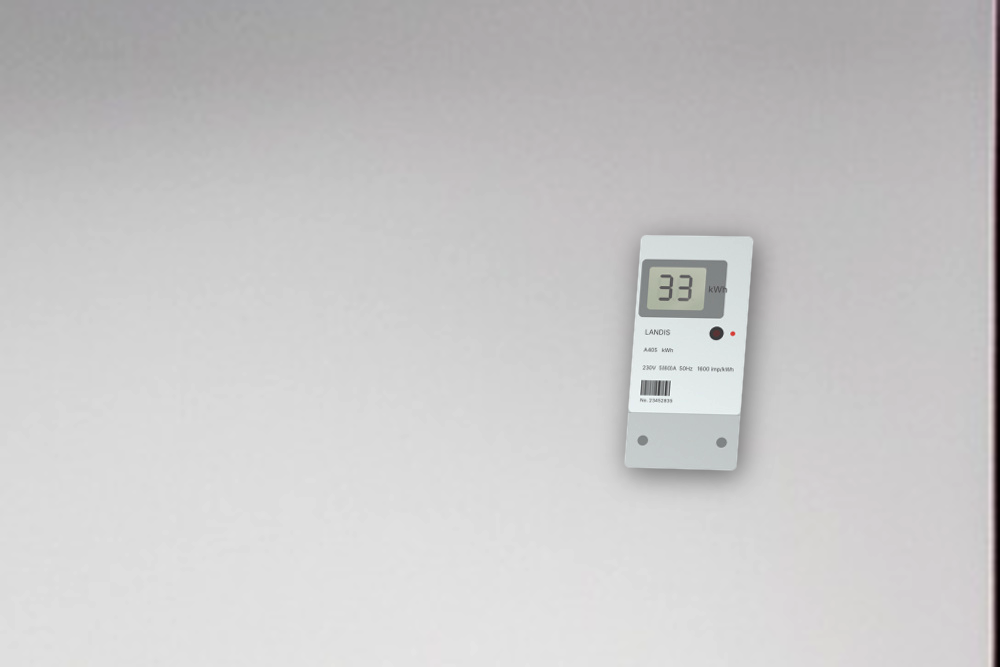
33 kWh
